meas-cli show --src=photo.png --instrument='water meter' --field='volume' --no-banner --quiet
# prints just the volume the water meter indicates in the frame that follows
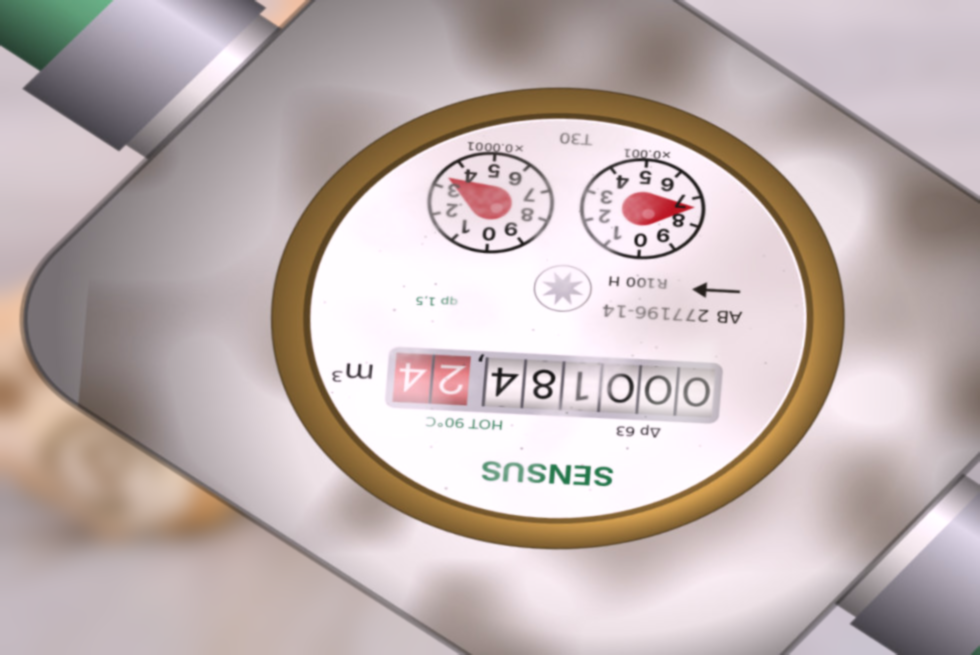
184.2473 m³
